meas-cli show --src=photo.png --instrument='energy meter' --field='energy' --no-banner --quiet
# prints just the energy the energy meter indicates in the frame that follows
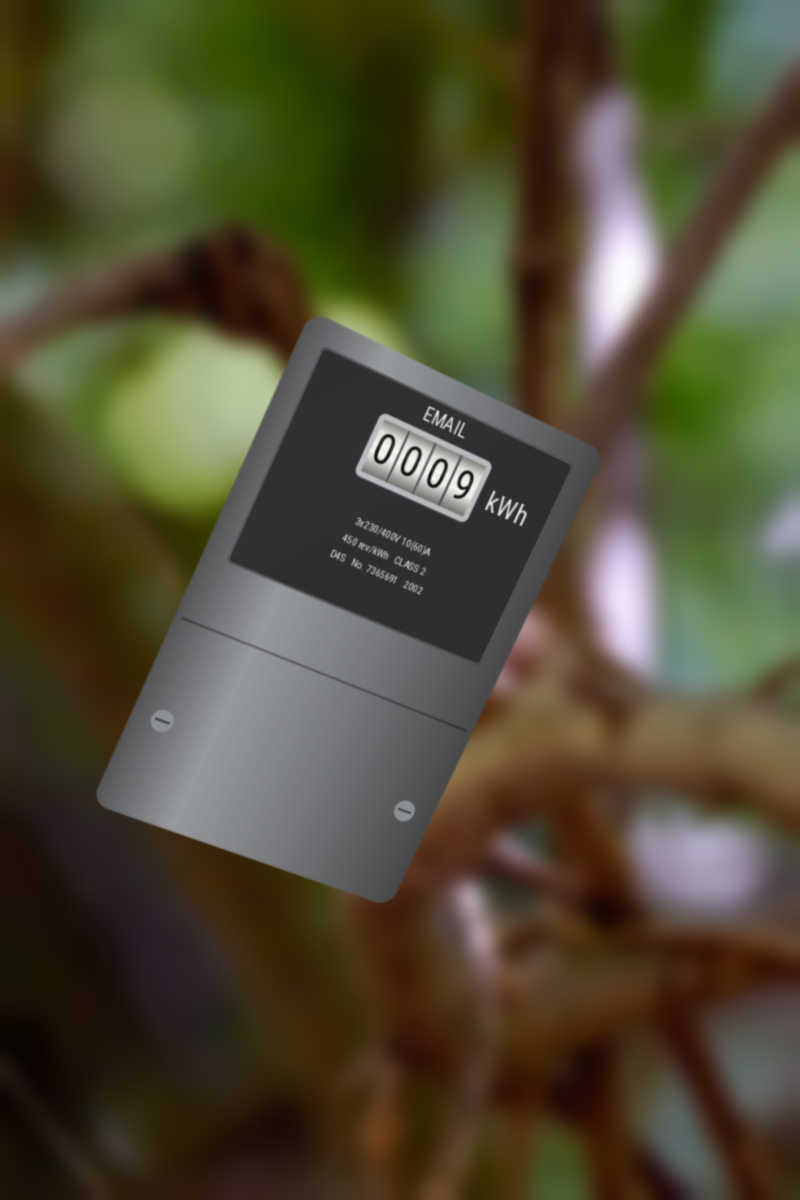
9 kWh
